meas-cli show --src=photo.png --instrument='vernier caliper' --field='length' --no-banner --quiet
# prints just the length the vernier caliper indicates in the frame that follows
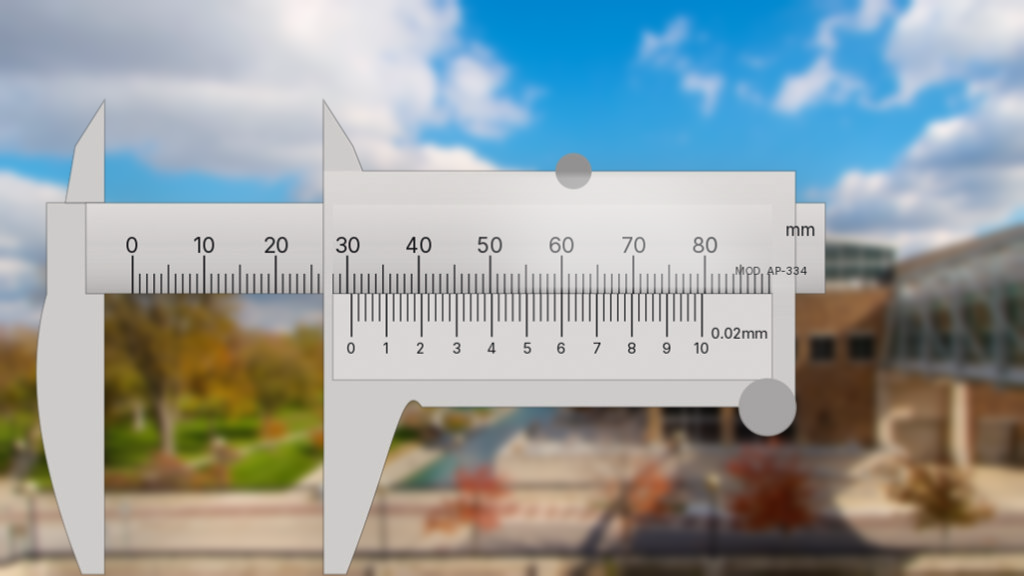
30.6 mm
